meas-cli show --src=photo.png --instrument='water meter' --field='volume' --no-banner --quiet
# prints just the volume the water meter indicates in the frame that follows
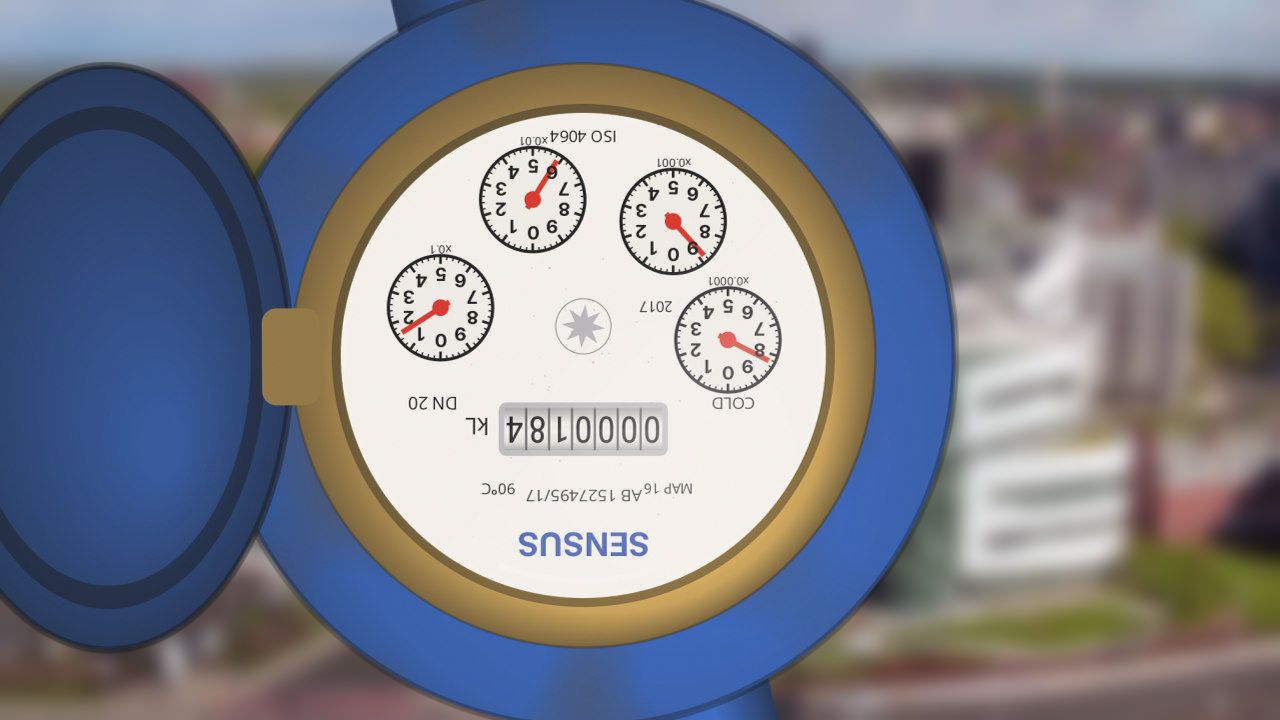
184.1588 kL
